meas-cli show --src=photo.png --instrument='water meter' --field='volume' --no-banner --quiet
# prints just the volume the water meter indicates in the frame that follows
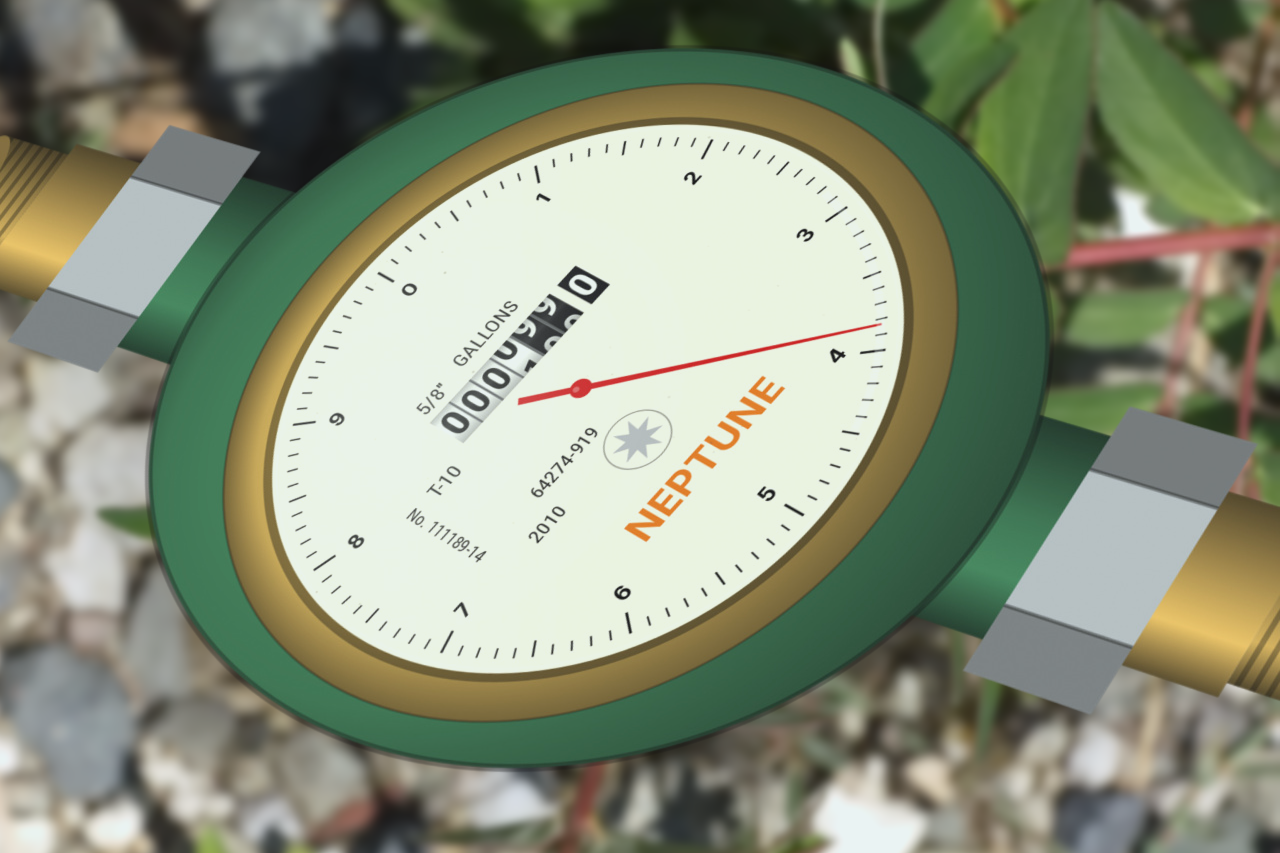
993.8 gal
